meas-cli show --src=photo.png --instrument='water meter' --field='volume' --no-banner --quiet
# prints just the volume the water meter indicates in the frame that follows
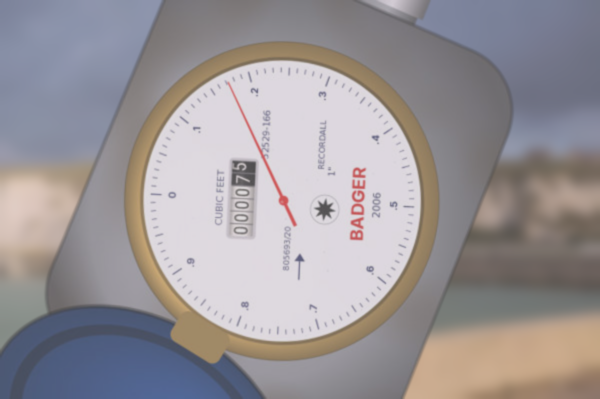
75.17 ft³
